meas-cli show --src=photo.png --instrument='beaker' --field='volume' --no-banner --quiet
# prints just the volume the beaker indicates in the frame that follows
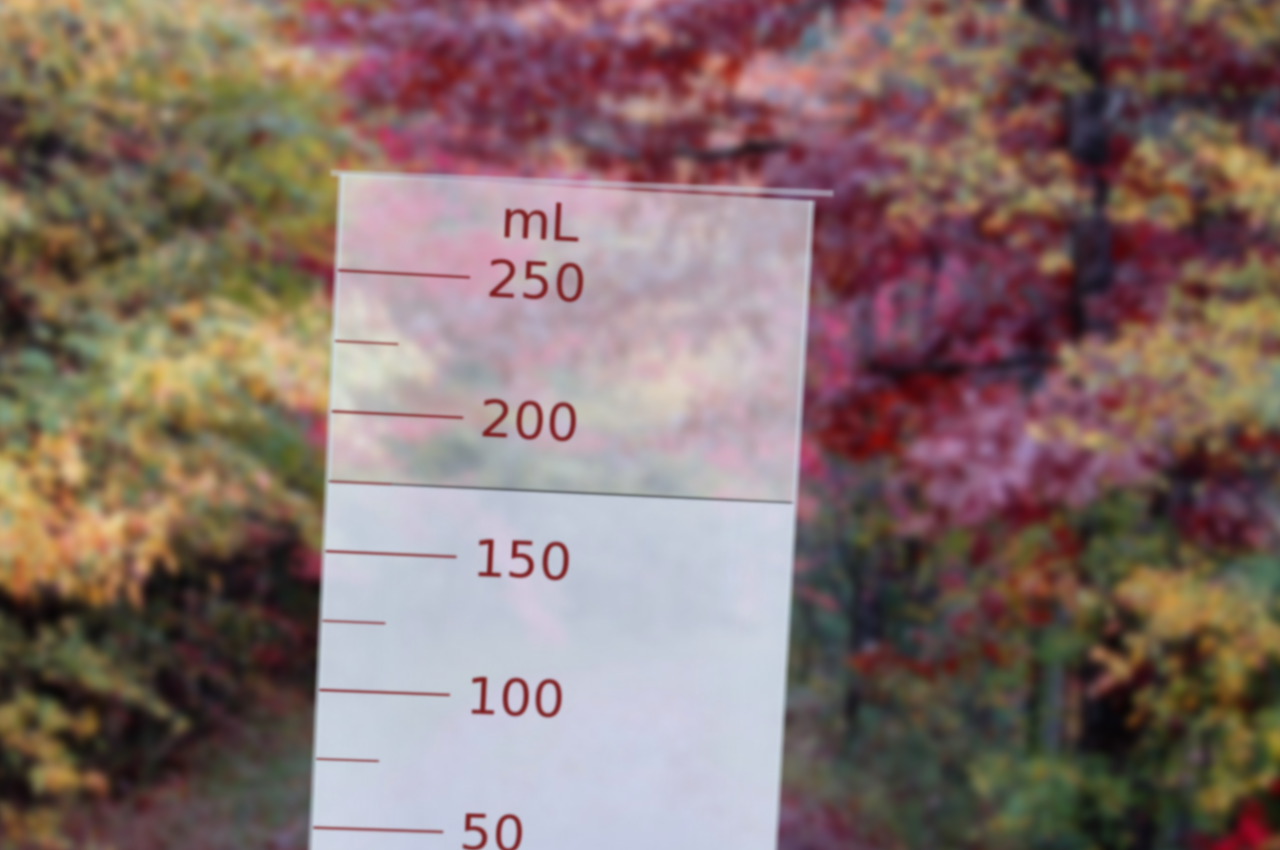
175 mL
